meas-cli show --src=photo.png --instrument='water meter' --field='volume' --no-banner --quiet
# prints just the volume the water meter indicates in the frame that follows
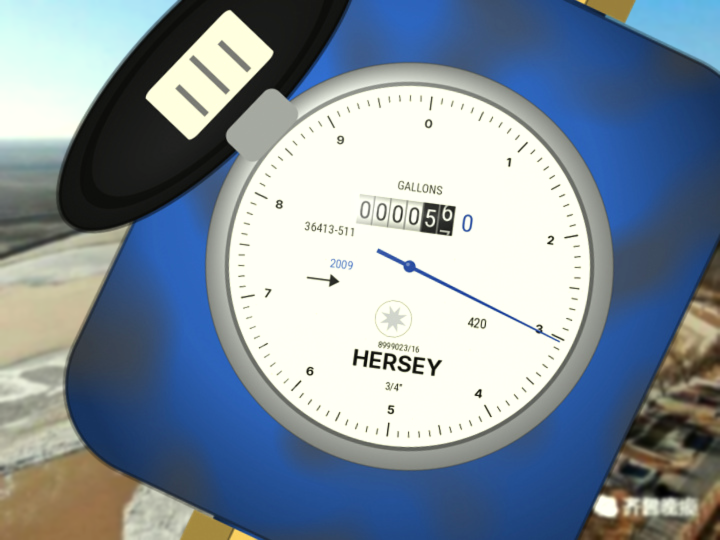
563.0 gal
